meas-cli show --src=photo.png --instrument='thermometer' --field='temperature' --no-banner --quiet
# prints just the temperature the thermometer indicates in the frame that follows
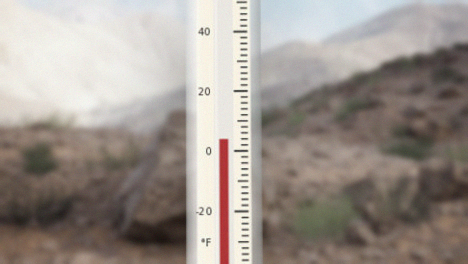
4 °F
